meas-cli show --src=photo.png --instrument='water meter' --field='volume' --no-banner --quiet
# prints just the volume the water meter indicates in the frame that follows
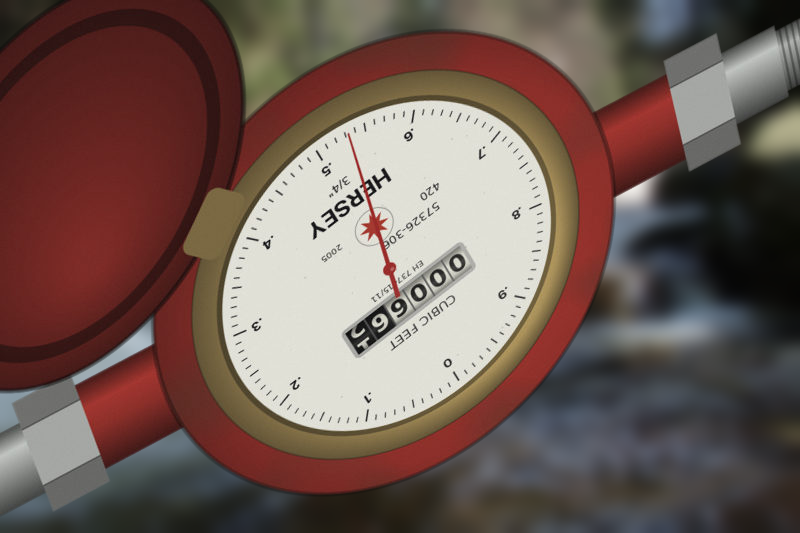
661.53 ft³
